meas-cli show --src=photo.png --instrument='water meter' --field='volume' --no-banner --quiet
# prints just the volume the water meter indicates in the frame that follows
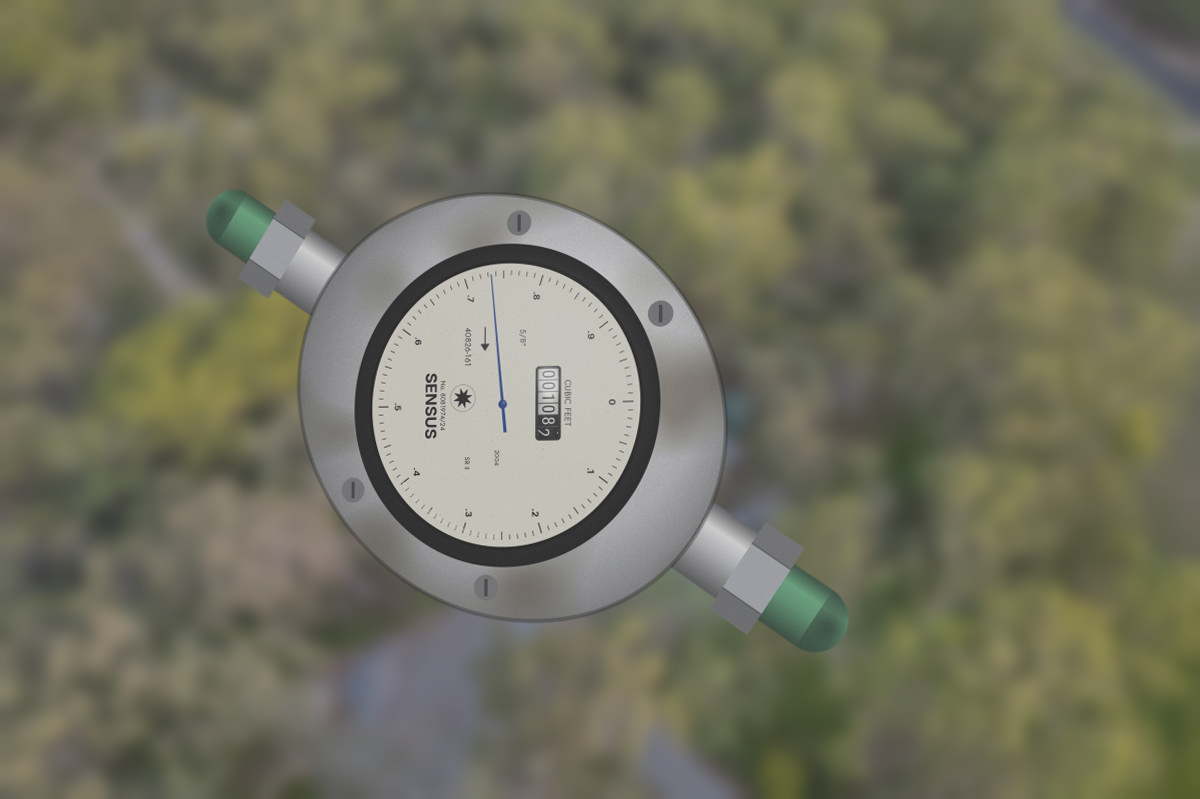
1081.73 ft³
